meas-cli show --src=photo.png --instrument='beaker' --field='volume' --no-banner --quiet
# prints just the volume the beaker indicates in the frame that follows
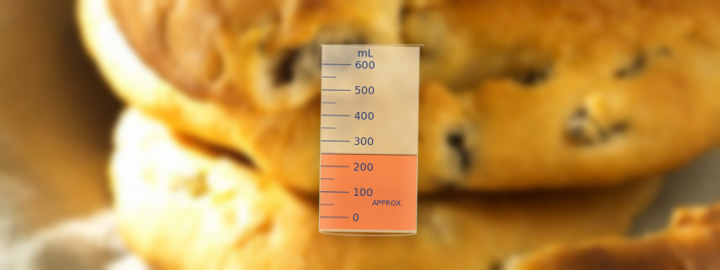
250 mL
